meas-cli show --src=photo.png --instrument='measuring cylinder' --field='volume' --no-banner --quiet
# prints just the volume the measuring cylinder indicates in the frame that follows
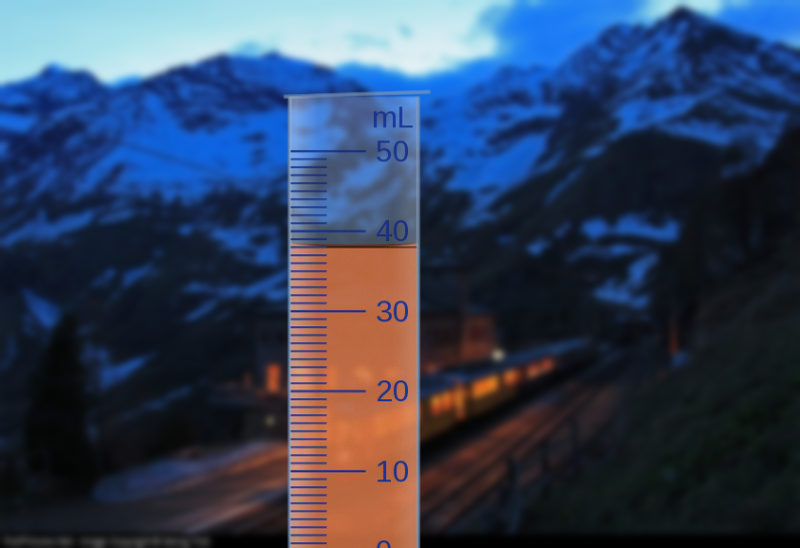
38 mL
